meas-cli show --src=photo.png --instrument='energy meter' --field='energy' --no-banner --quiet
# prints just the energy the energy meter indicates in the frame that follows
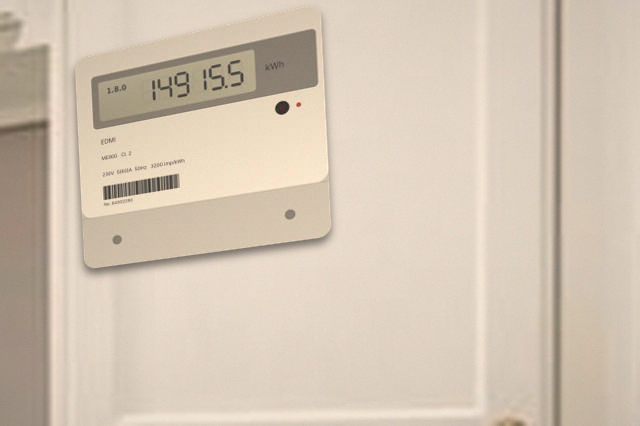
14915.5 kWh
